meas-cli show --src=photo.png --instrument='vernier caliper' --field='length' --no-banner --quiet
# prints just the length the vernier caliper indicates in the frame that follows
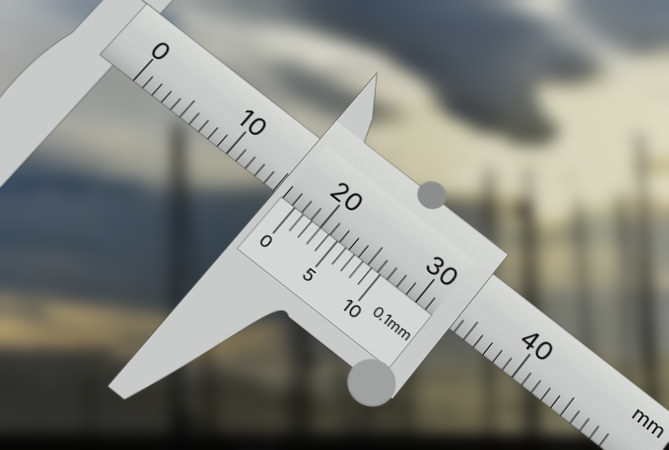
17.3 mm
